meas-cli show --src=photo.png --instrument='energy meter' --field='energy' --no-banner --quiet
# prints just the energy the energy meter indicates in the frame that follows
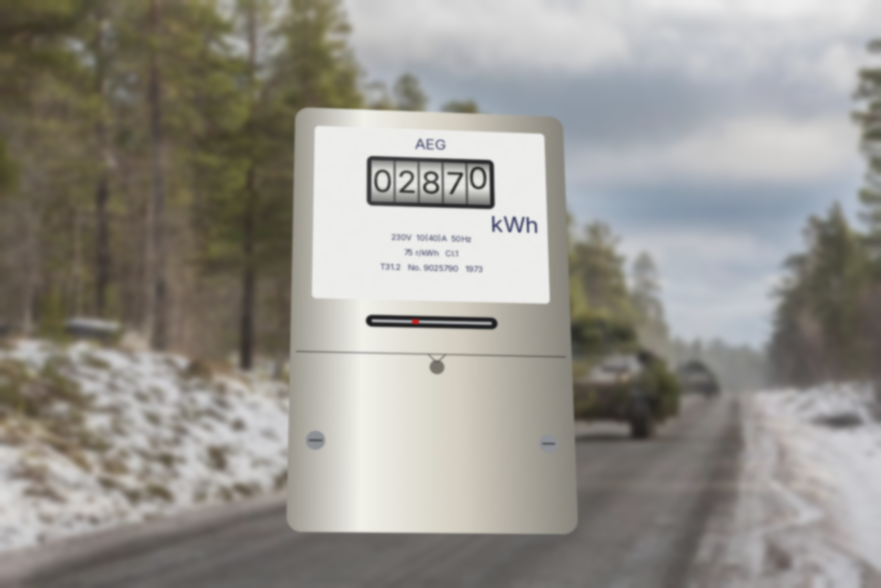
2870 kWh
